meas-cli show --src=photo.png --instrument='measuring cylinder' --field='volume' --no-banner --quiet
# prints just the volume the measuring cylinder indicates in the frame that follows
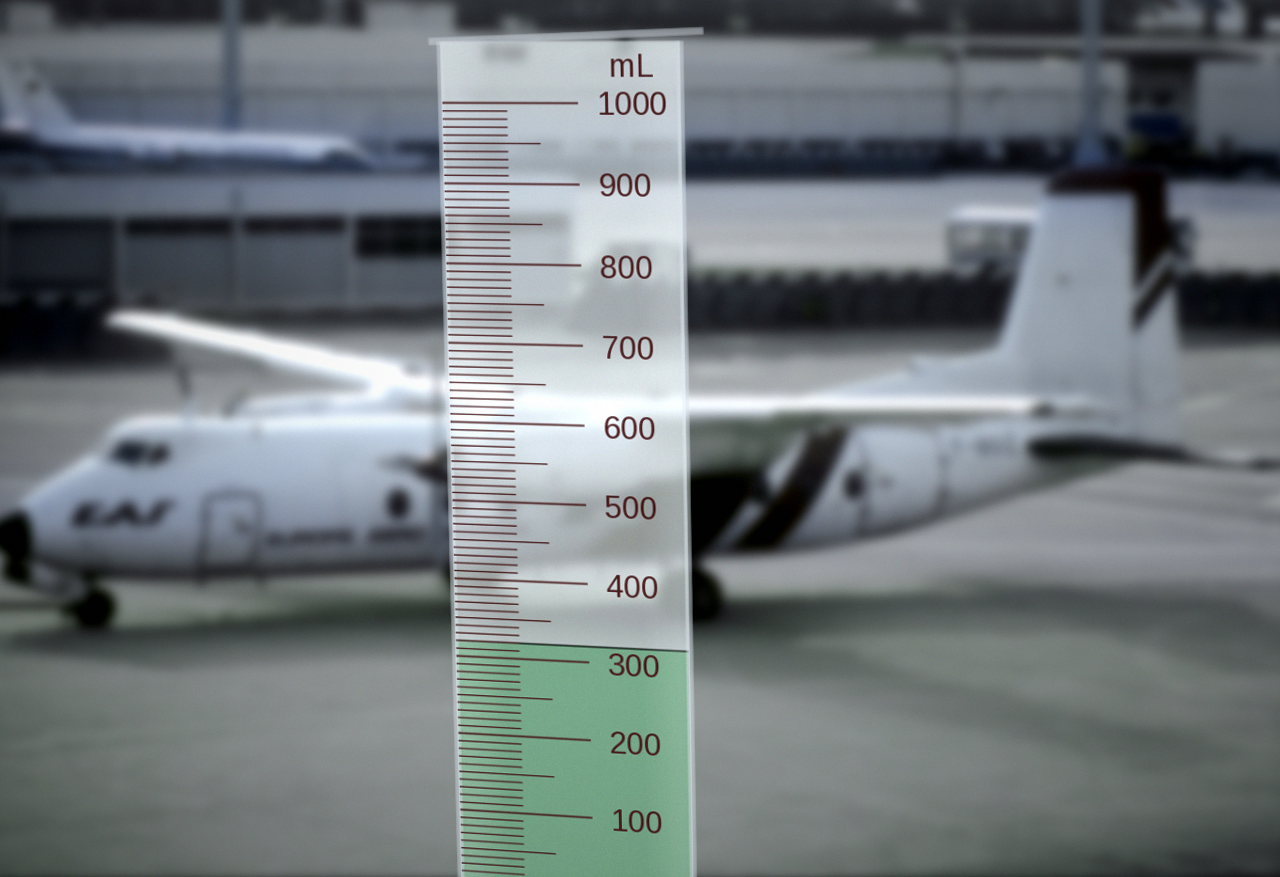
320 mL
